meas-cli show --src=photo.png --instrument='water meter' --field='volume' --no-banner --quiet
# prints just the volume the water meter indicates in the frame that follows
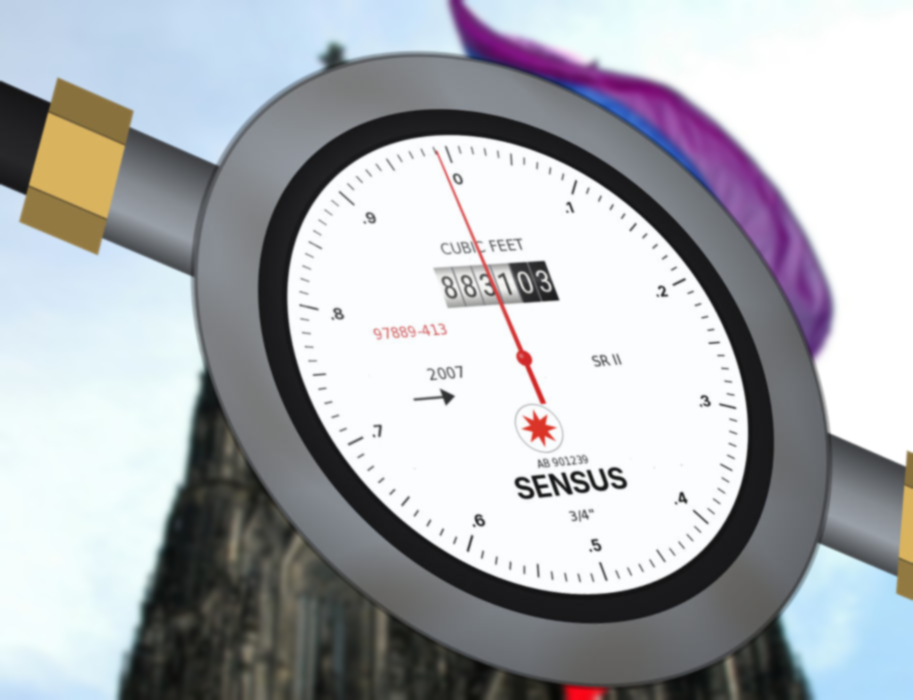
883102.99 ft³
